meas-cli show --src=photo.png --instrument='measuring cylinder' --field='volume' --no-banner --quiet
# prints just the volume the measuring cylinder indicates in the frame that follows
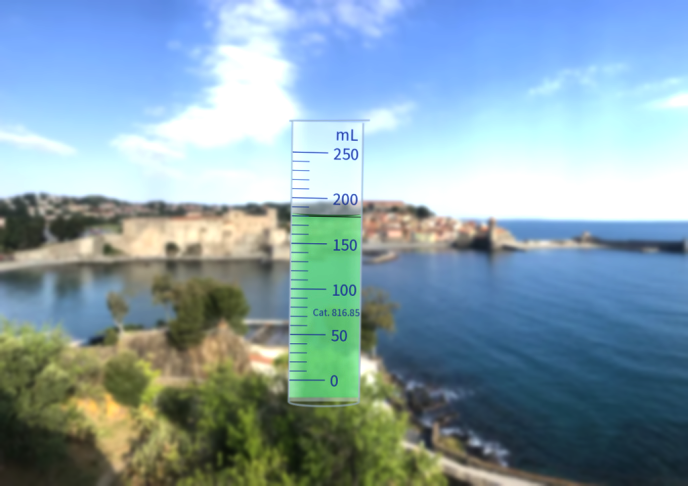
180 mL
